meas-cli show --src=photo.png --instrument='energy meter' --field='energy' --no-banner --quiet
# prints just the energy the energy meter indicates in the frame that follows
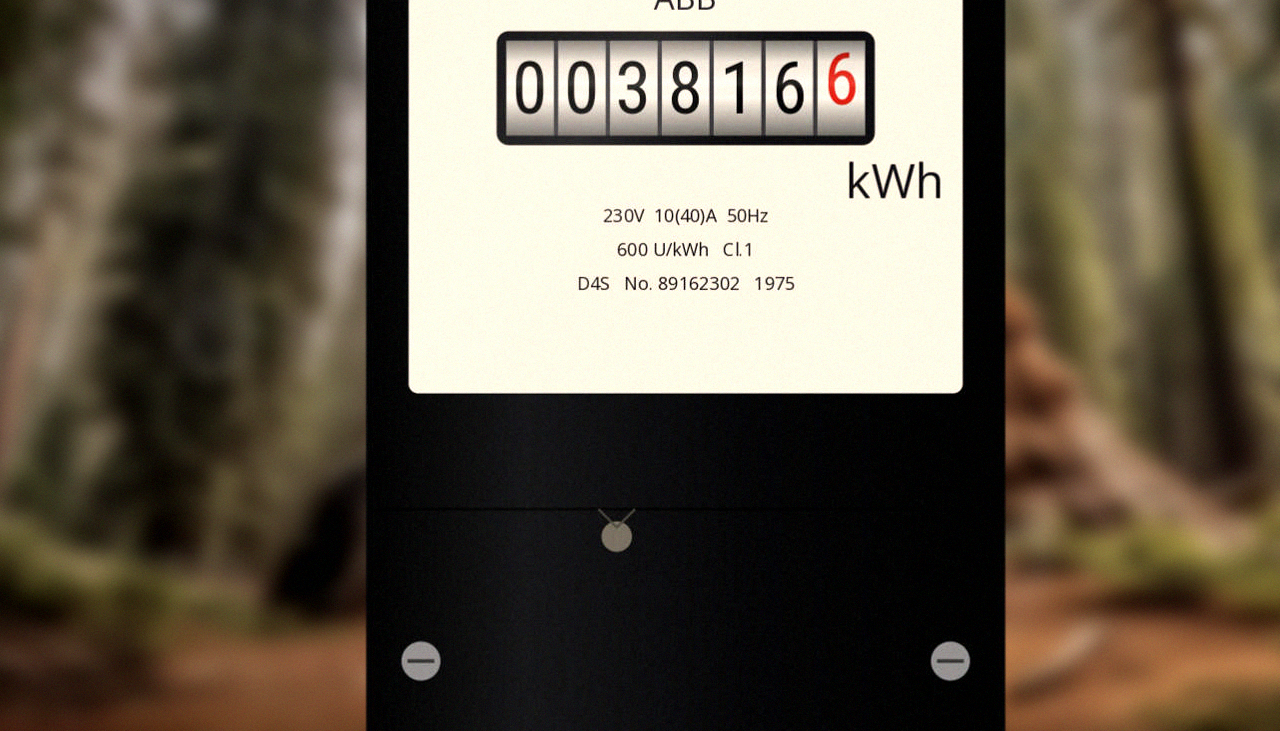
3816.6 kWh
